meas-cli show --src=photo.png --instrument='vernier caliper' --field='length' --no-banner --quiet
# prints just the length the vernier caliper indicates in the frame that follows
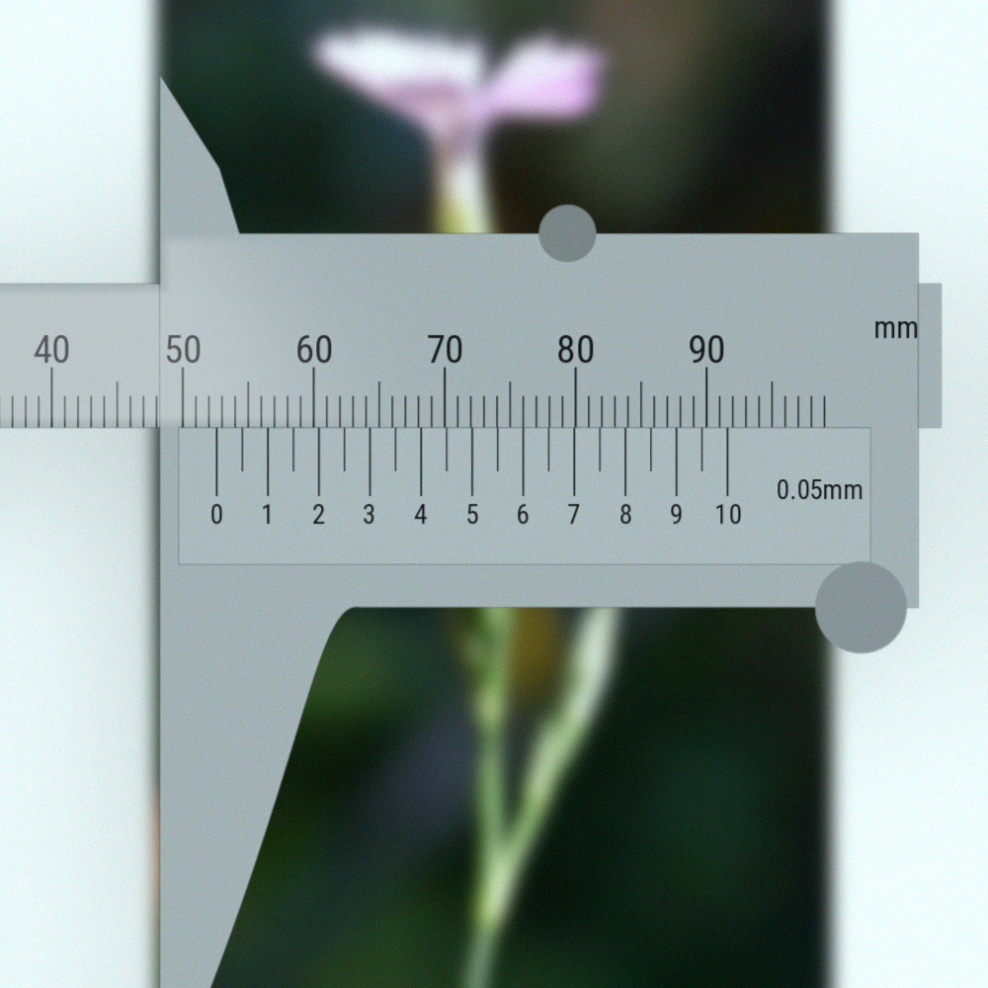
52.6 mm
